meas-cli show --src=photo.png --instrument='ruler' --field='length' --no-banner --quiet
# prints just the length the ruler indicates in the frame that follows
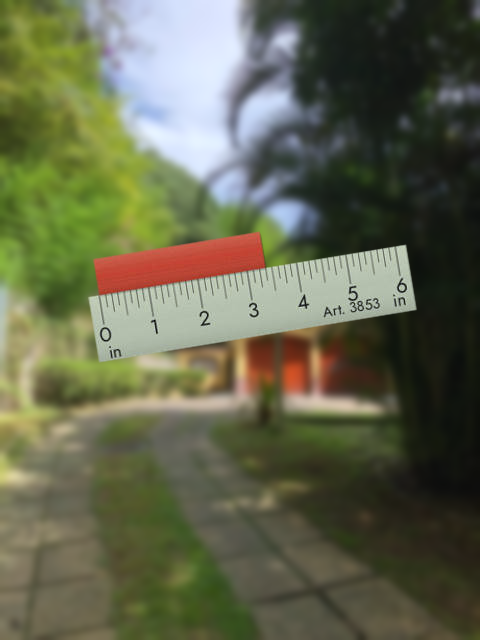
3.375 in
